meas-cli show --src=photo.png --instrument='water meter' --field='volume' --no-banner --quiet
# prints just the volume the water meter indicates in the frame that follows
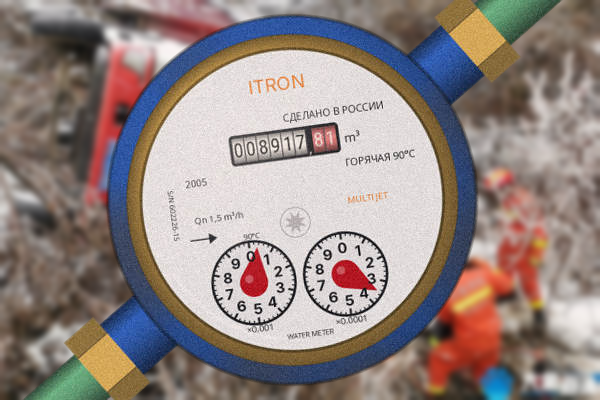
8917.8103 m³
